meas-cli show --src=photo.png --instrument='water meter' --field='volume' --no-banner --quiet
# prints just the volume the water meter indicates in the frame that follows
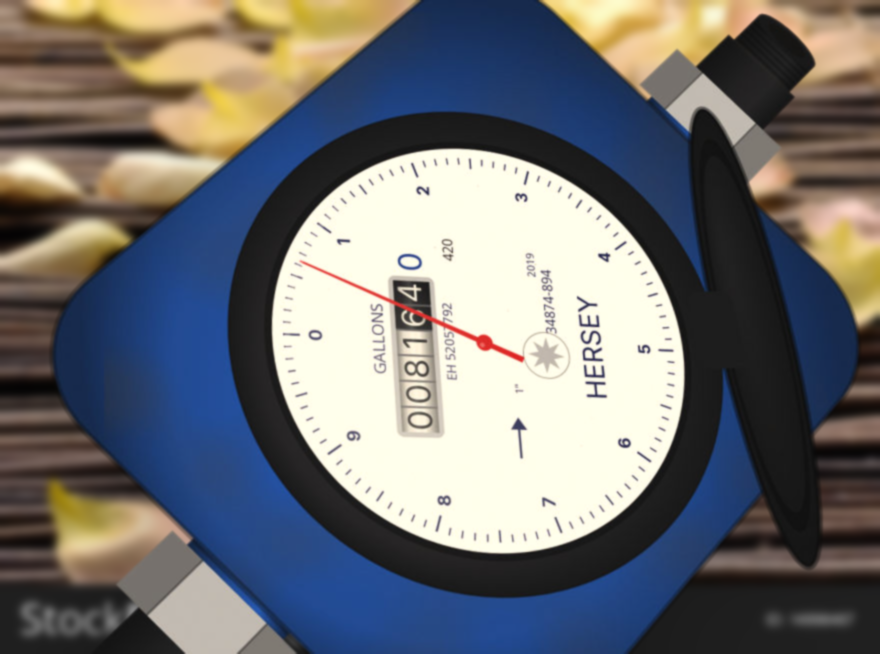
81640.6 gal
